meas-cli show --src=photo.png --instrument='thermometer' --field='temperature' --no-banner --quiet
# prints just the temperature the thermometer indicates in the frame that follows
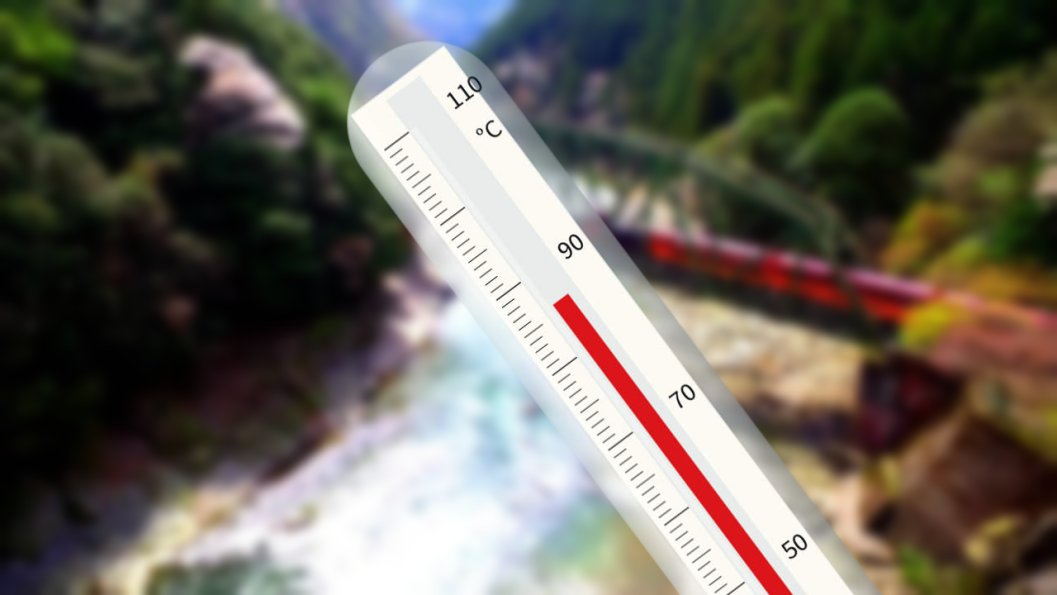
86 °C
